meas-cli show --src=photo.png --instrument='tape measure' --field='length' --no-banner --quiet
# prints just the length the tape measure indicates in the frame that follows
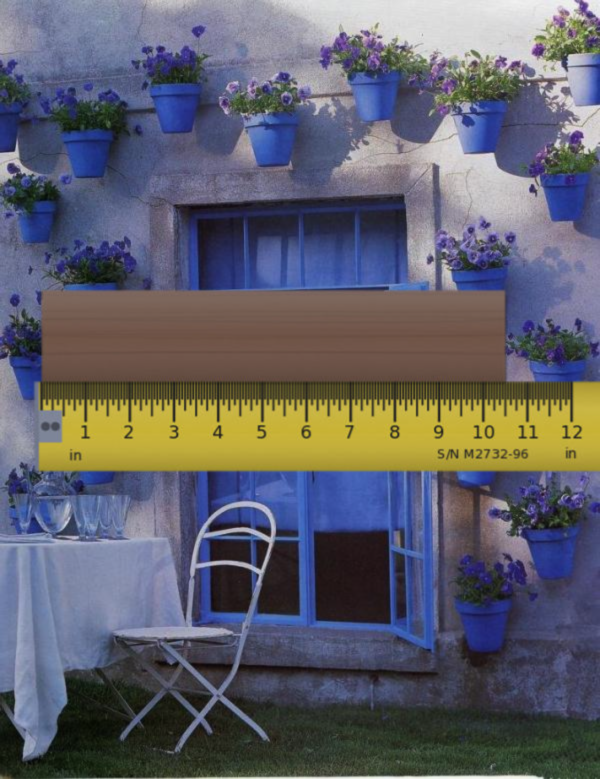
10.5 in
